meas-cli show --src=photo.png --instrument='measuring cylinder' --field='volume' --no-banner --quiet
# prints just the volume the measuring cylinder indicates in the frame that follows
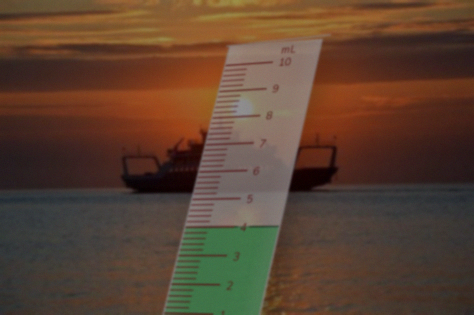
4 mL
